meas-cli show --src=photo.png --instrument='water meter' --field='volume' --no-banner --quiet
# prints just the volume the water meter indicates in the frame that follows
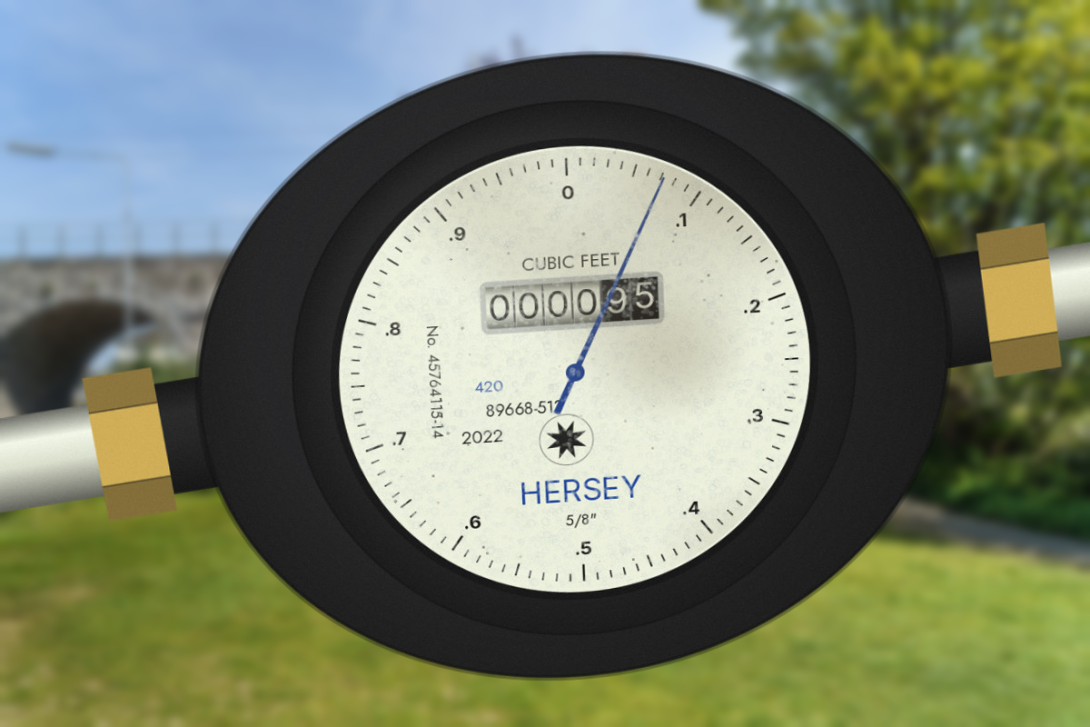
95.07 ft³
